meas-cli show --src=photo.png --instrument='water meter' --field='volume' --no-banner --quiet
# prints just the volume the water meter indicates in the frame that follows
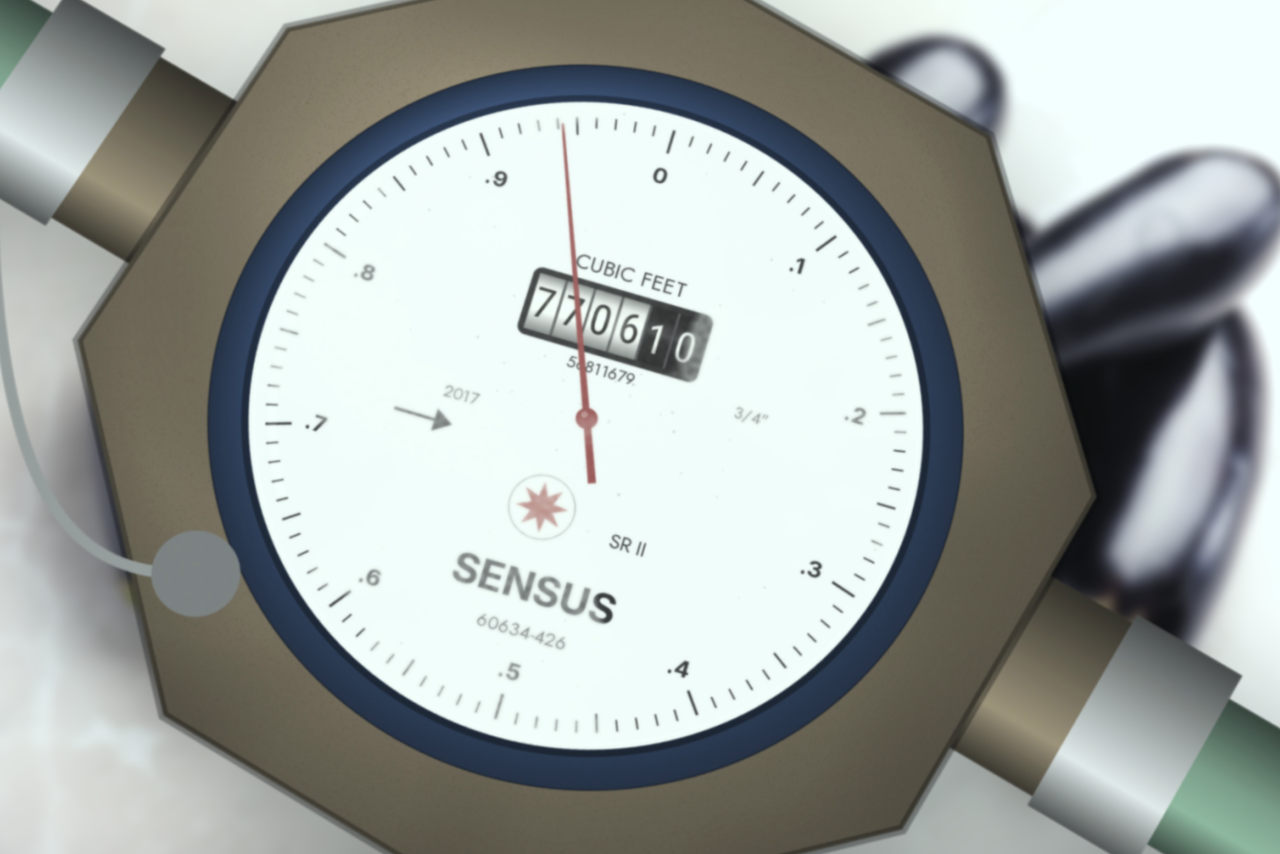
770609.94 ft³
